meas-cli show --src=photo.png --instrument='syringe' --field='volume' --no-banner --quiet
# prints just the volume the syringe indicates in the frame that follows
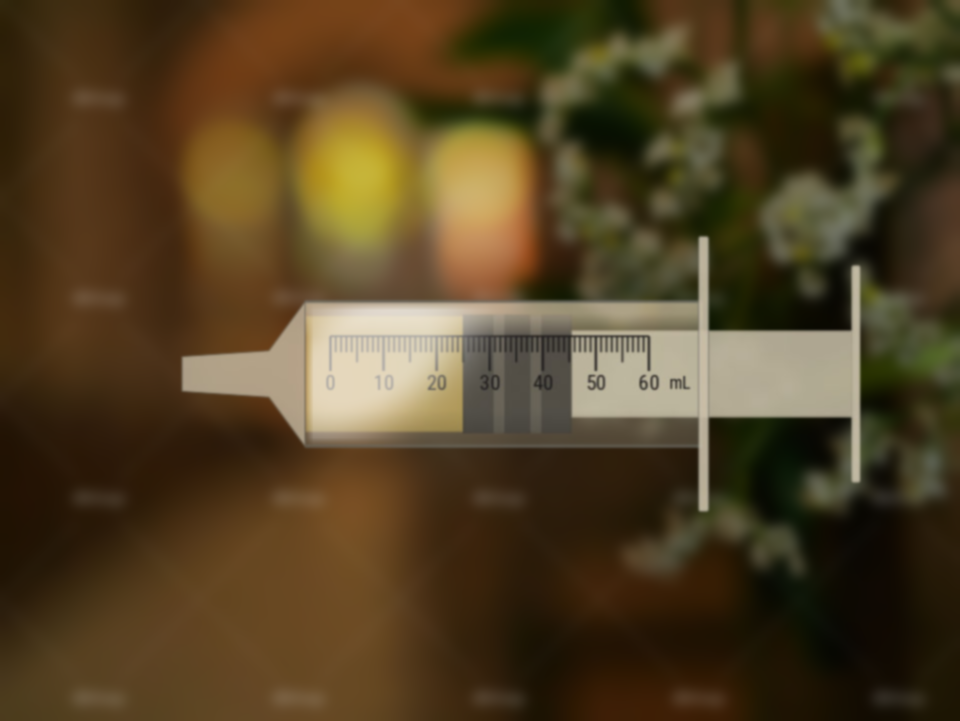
25 mL
